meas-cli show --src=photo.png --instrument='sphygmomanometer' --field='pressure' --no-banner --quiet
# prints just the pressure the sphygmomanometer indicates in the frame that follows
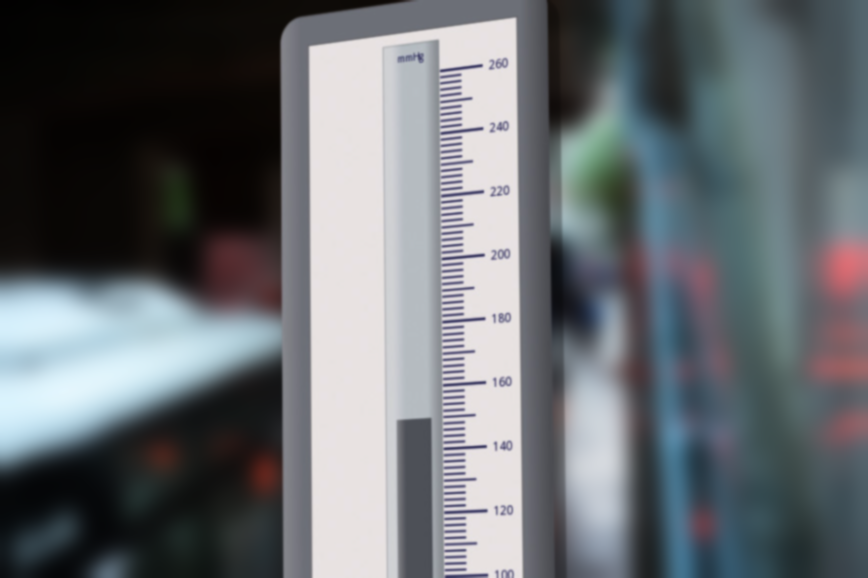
150 mmHg
